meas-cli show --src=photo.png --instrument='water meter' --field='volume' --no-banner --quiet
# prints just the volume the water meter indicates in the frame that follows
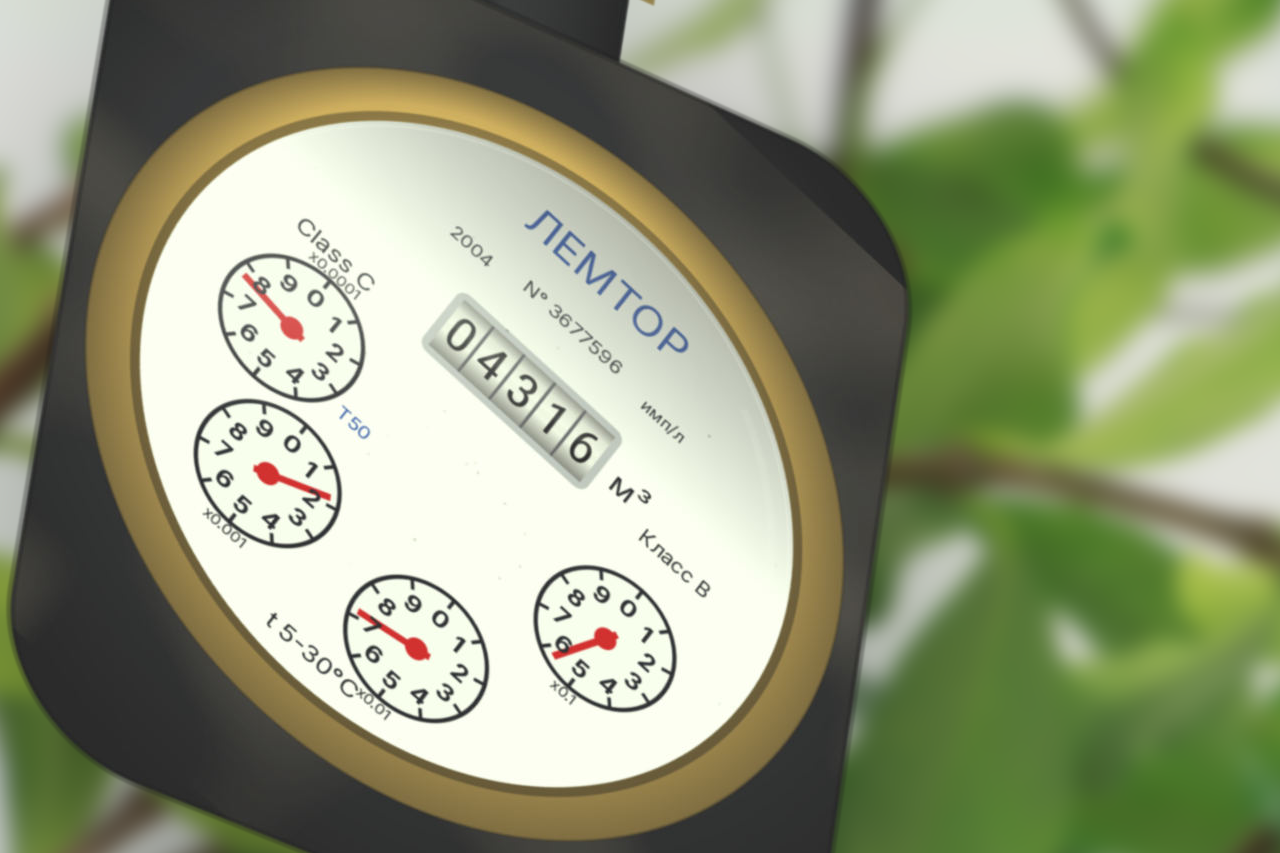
4316.5717 m³
